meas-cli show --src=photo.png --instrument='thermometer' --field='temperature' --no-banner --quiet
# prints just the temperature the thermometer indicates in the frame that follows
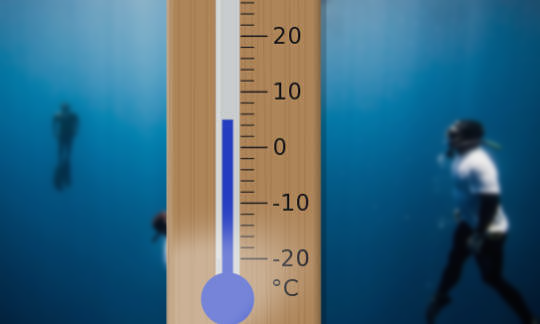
5 °C
